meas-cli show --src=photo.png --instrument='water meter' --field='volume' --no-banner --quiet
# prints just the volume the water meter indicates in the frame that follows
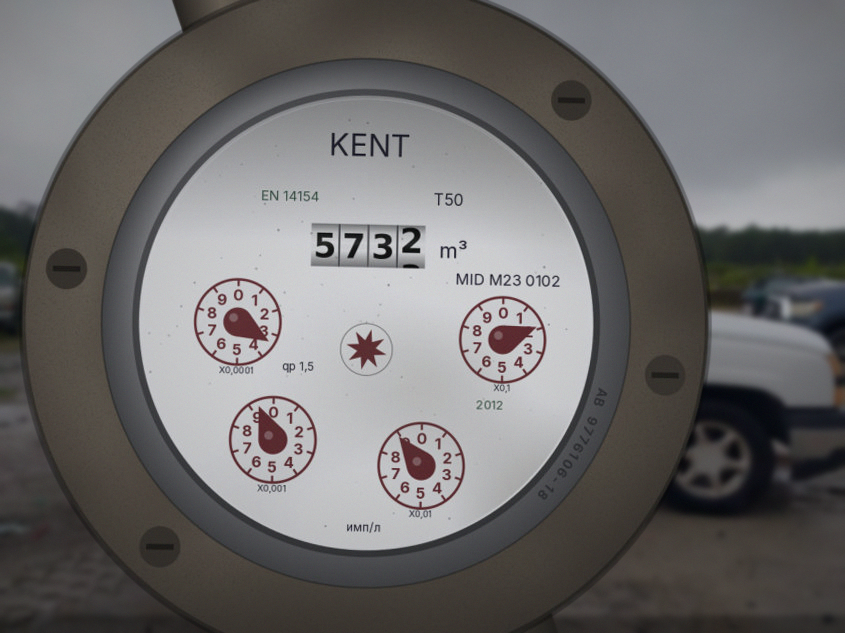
5732.1893 m³
